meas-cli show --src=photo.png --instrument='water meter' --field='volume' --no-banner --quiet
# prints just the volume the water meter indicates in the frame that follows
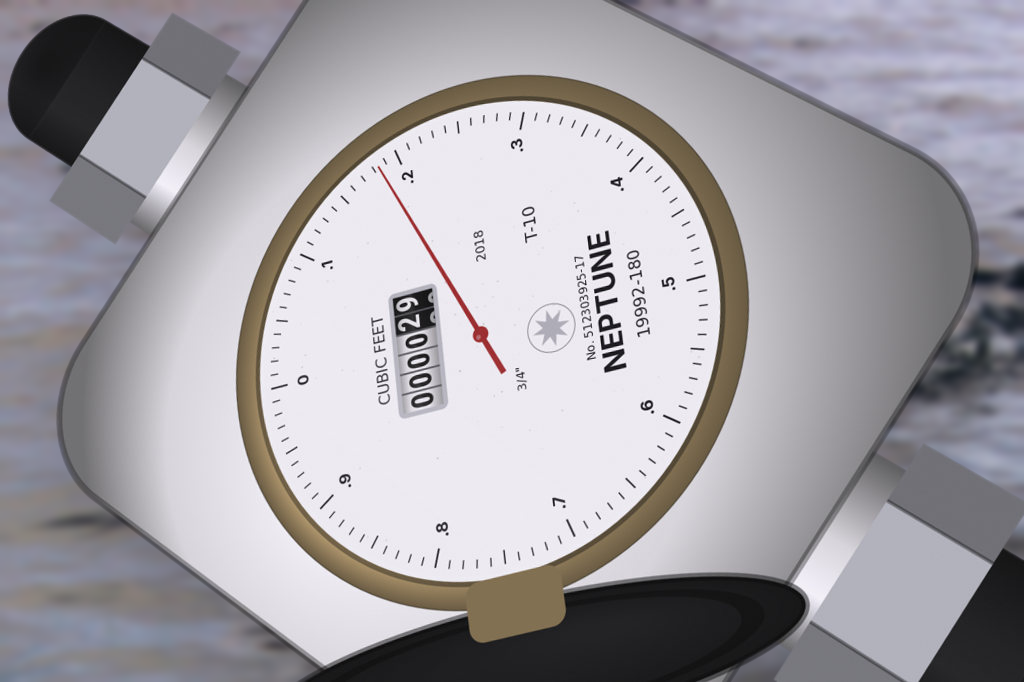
29.18 ft³
